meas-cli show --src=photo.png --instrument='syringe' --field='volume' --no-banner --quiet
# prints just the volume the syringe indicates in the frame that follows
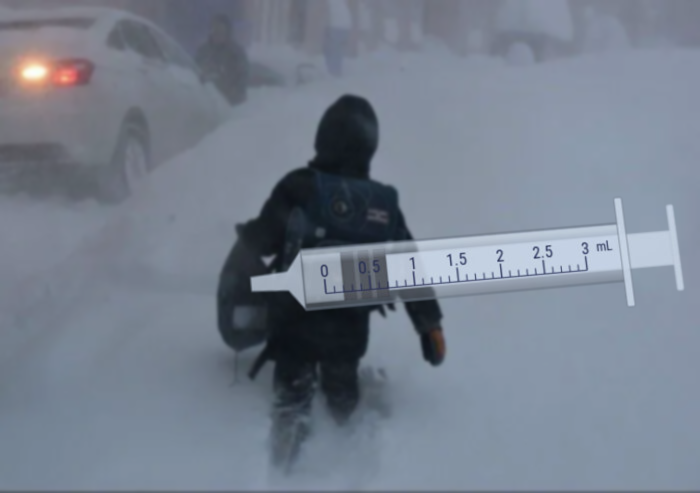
0.2 mL
